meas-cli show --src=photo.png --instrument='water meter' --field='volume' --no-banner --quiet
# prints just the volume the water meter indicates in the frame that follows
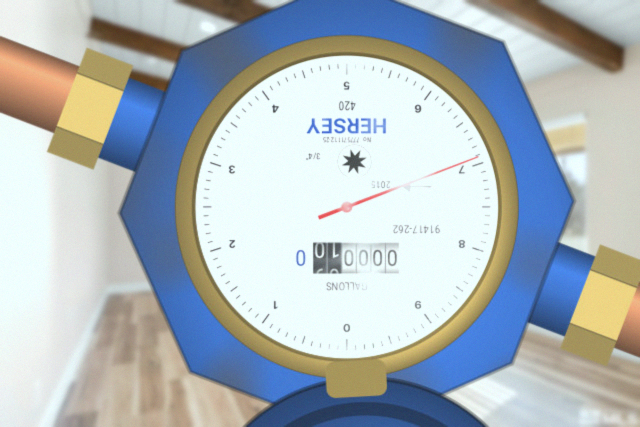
96.9 gal
